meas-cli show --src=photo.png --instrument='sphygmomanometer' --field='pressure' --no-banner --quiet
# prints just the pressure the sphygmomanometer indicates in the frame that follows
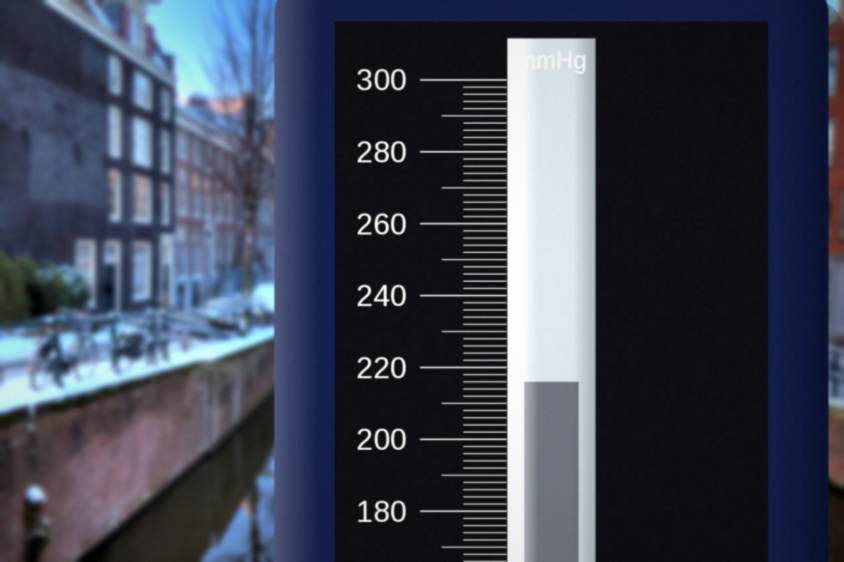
216 mmHg
